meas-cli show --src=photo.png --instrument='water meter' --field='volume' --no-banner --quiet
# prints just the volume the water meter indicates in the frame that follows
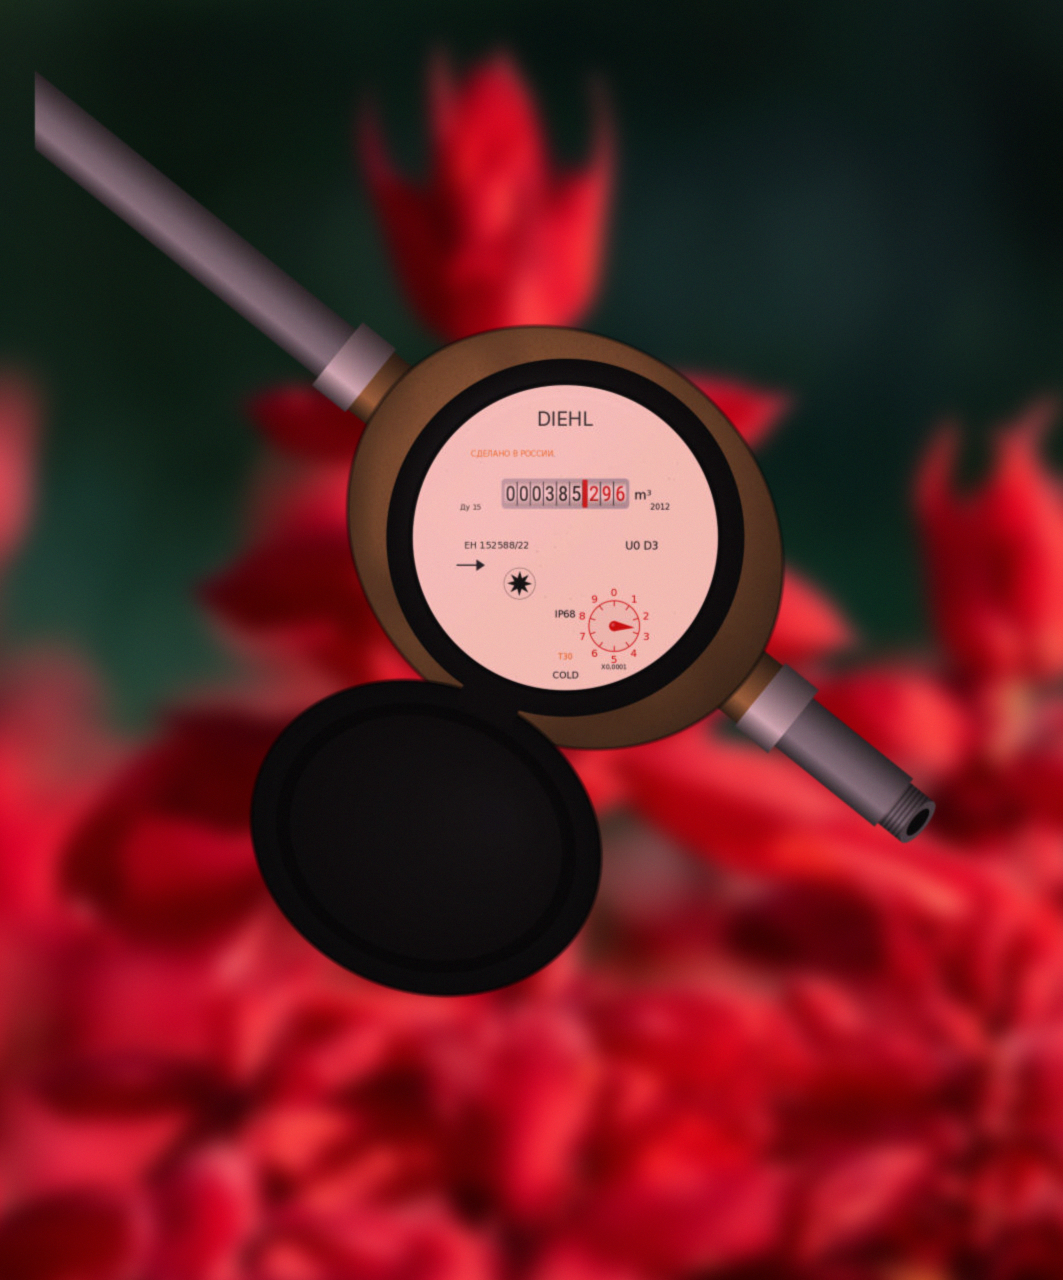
385.2962 m³
